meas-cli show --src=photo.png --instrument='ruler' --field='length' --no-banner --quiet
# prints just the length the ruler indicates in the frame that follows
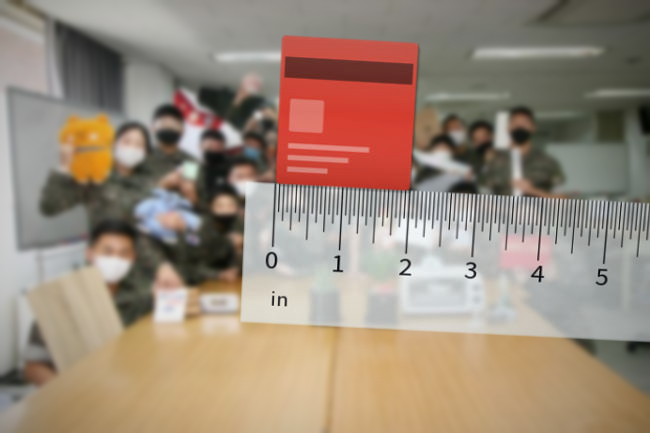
2 in
